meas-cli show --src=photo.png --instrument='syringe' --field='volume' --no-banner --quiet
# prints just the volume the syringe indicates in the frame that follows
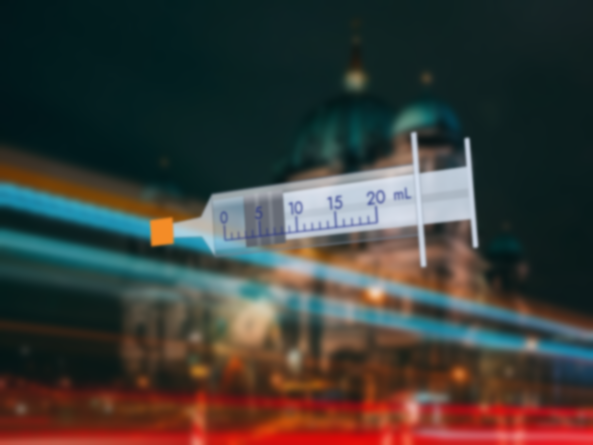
3 mL
